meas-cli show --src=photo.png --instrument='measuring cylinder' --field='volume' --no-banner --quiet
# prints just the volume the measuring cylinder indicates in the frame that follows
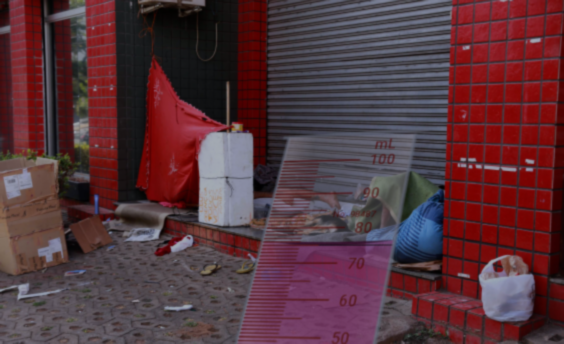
75 mL
